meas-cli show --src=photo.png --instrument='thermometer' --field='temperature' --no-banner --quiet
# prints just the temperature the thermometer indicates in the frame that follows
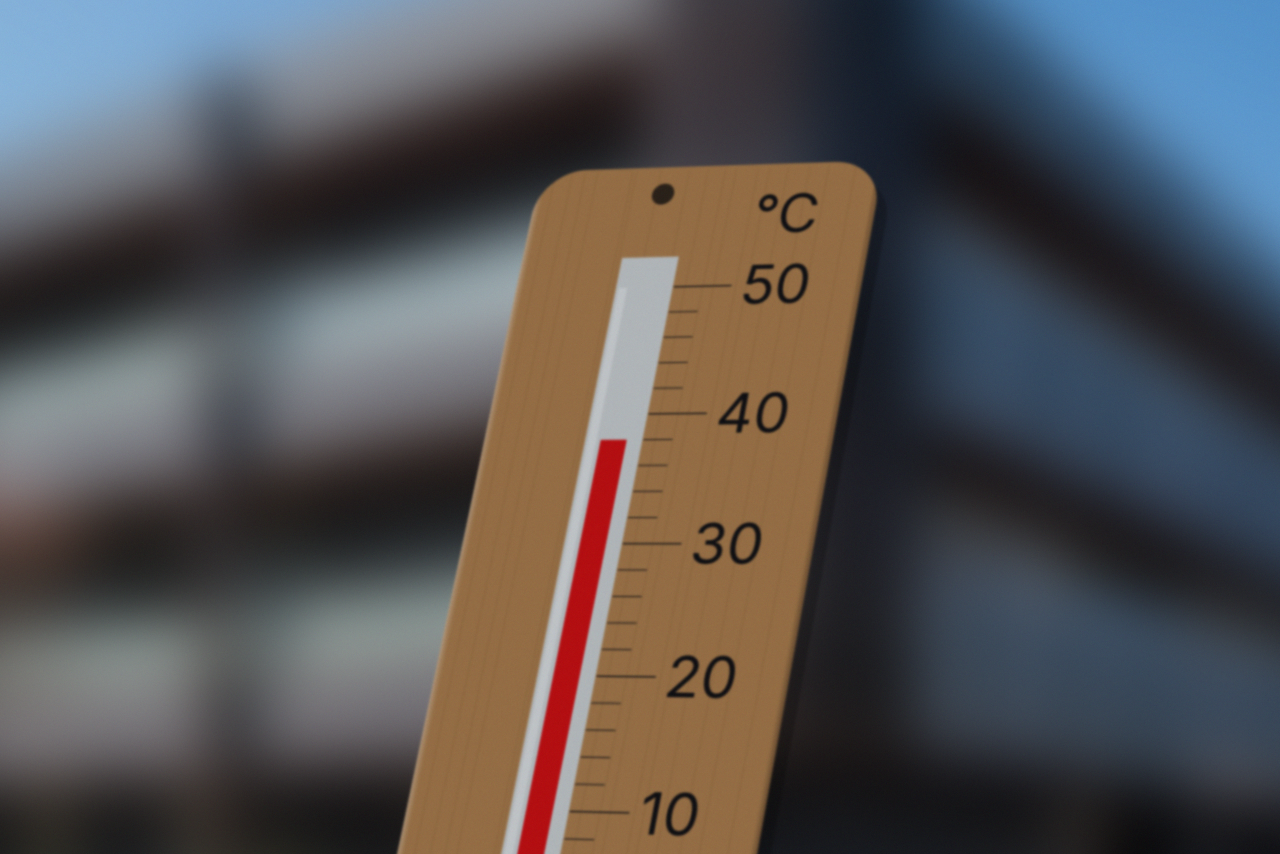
38 °C
